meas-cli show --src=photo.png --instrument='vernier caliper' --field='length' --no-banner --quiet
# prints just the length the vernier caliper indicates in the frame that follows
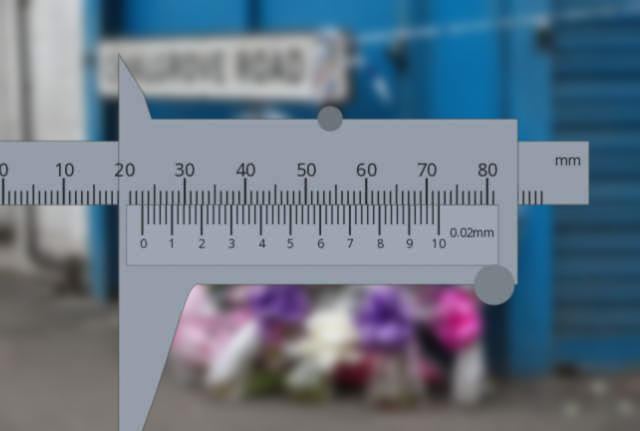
23.0 mm
